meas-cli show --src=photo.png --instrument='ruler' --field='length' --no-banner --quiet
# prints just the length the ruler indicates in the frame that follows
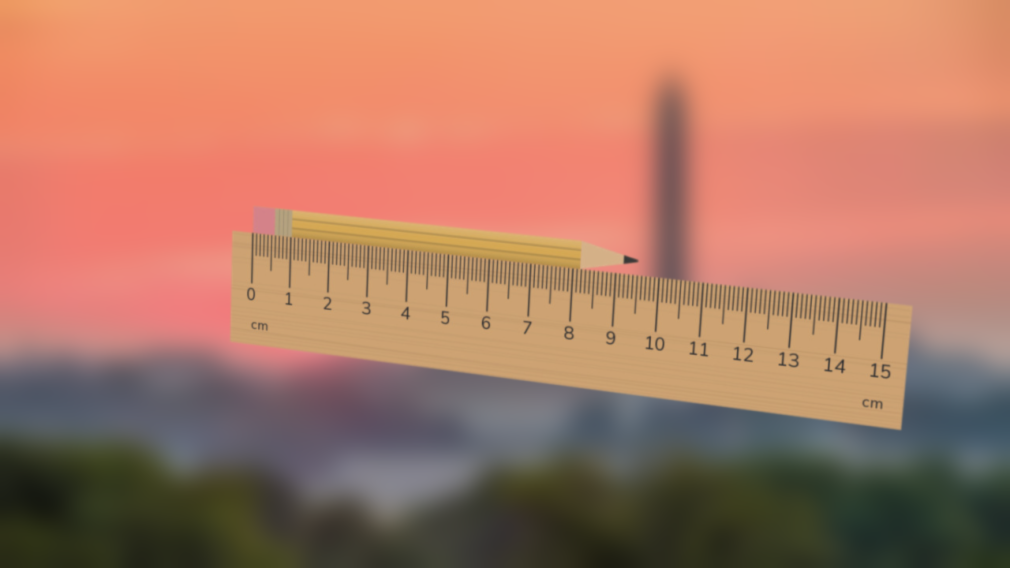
9.5 cm
